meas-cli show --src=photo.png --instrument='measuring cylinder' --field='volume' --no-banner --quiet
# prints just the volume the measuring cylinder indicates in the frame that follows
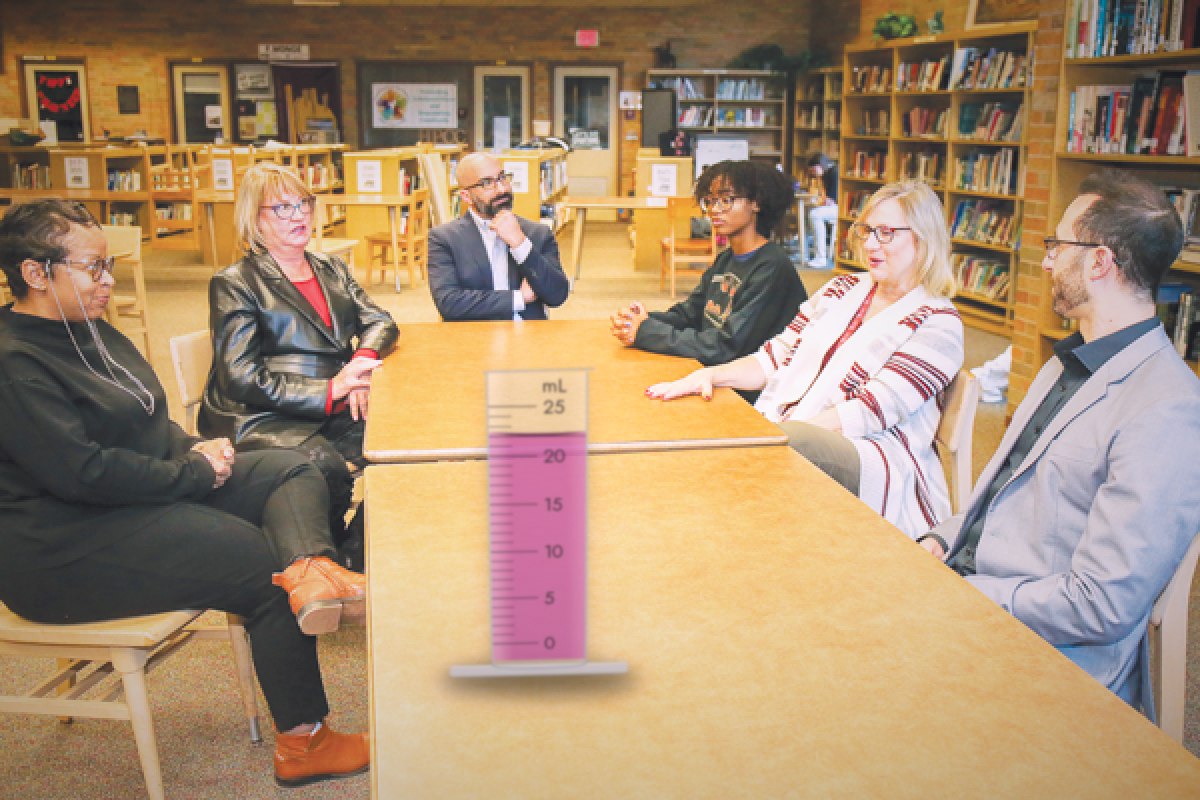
22 mL
